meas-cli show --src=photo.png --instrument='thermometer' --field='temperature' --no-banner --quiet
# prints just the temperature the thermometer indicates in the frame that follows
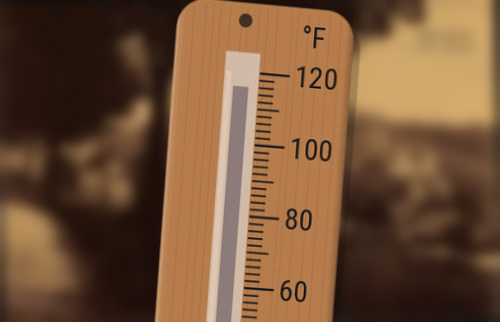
116 °F
